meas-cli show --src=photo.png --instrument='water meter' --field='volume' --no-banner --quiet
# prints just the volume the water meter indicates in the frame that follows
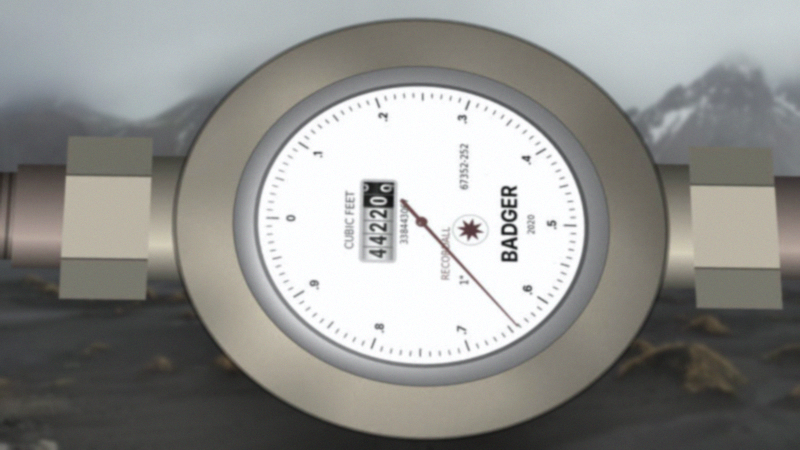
442208.64 ft³
